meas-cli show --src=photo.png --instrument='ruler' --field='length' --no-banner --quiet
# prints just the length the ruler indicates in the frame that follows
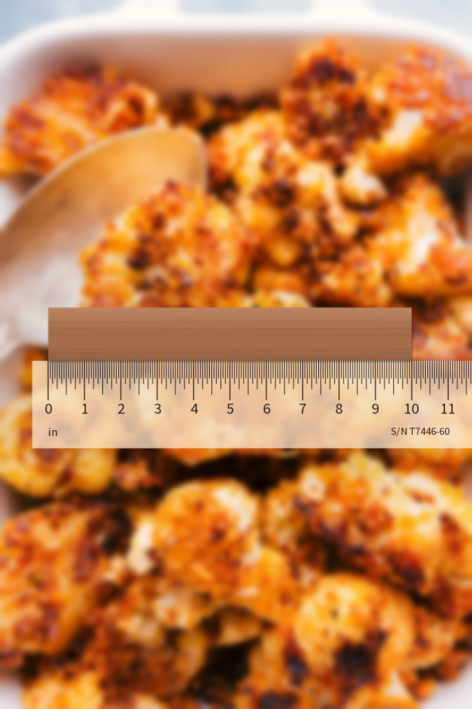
10 in
